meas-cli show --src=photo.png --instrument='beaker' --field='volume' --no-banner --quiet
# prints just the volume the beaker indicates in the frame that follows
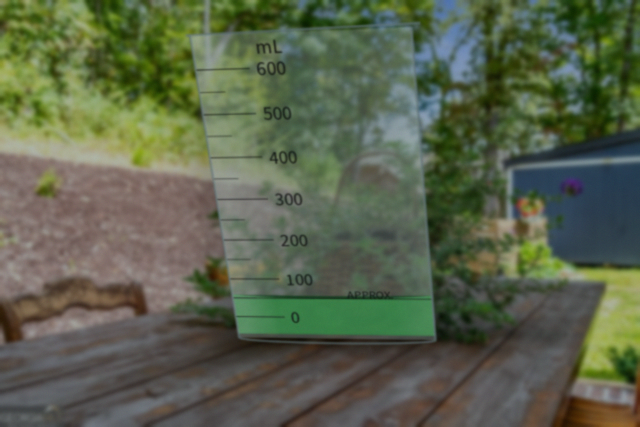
50 mL
